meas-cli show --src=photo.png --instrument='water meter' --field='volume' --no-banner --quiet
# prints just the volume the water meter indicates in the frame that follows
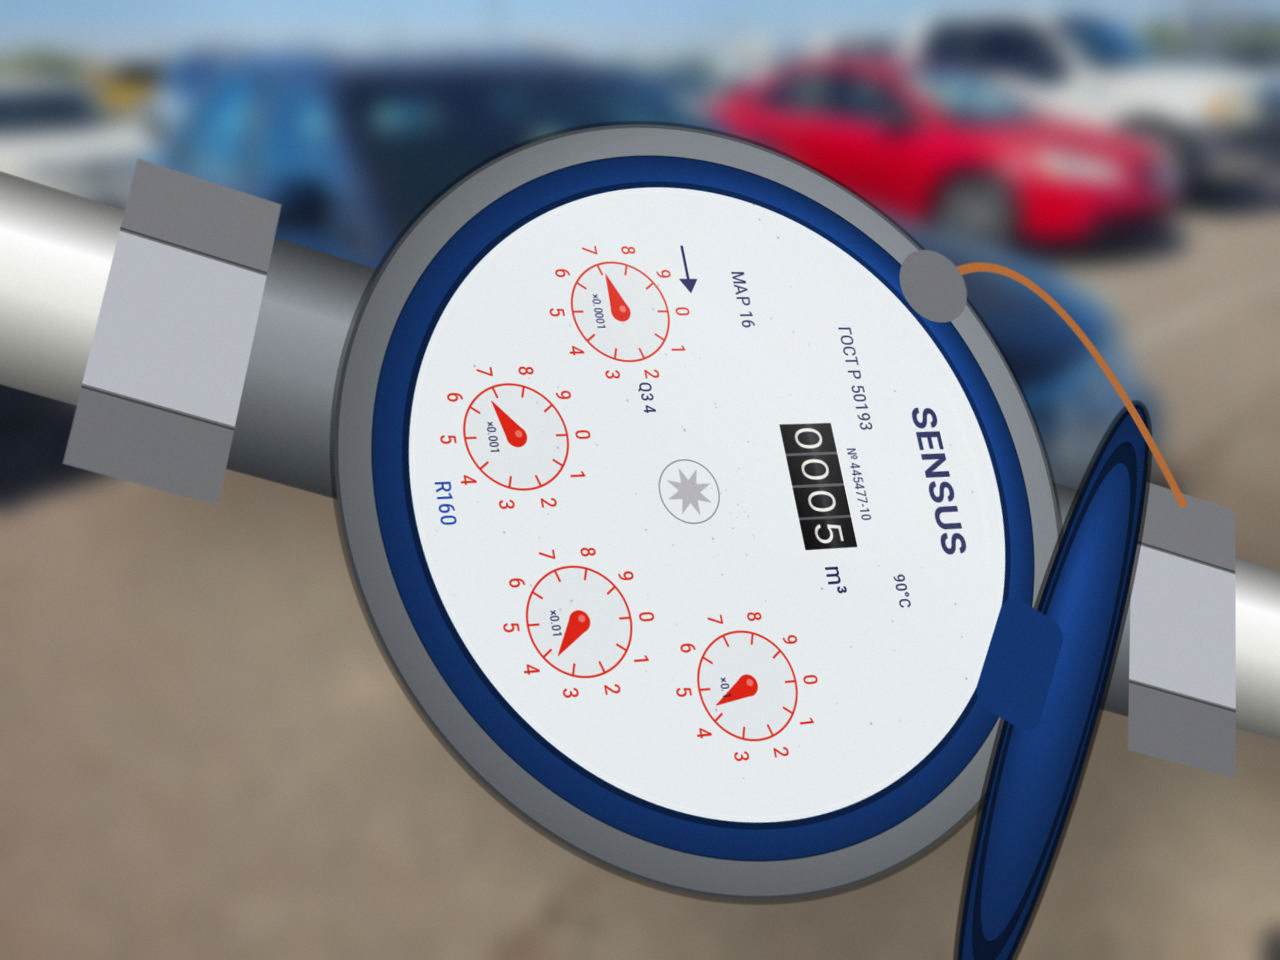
5.4367 m³
